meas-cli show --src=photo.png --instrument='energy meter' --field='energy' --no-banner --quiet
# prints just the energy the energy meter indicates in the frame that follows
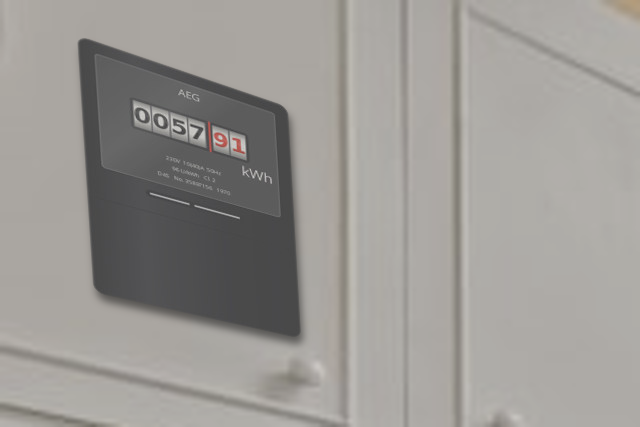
57.91 kWh
